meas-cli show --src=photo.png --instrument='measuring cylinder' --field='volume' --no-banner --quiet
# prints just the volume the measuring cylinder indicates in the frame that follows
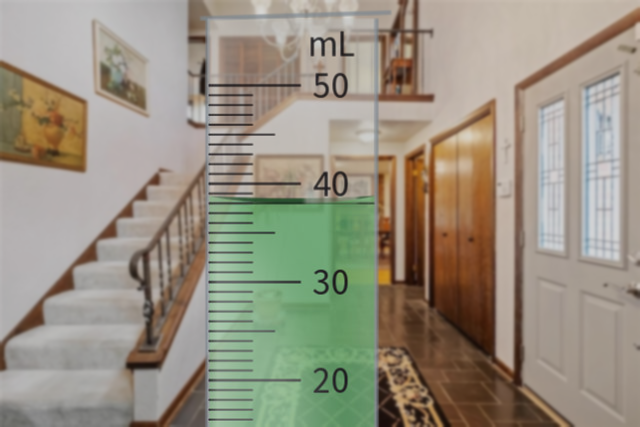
38 mL
